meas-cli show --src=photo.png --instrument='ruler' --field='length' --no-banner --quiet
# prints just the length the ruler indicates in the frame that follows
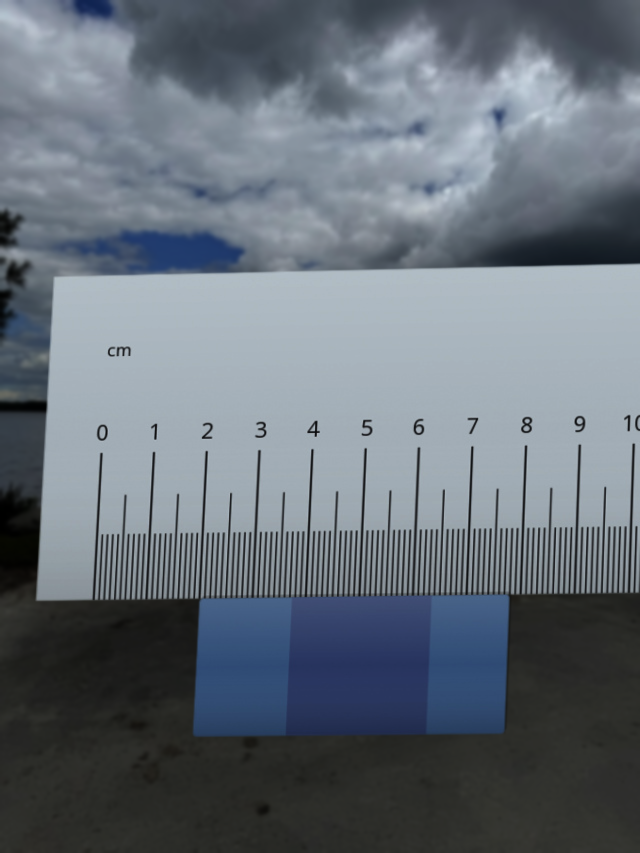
5.8 cm
